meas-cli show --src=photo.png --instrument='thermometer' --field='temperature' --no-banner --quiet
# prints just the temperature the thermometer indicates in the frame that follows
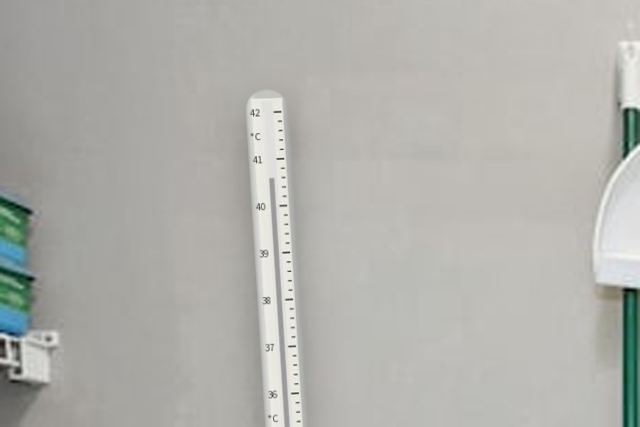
40.6 °C
